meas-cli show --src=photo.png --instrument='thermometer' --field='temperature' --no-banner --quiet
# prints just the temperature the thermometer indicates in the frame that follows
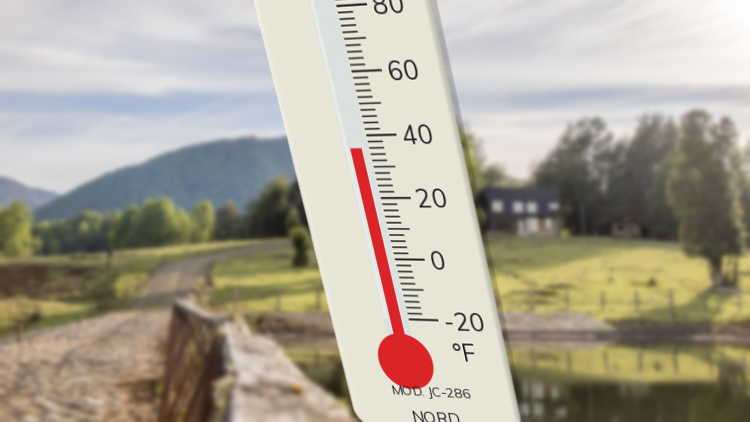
36 °F
